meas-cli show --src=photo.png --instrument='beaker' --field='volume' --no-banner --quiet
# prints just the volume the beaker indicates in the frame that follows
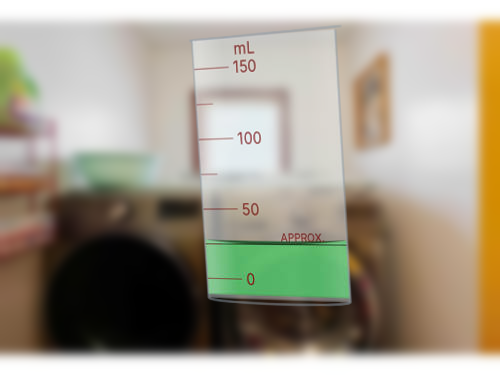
25 mL
